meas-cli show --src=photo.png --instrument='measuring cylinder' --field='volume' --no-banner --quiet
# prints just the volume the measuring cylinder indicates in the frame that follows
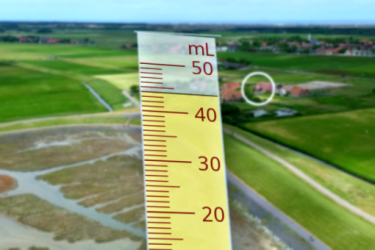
44 mL
